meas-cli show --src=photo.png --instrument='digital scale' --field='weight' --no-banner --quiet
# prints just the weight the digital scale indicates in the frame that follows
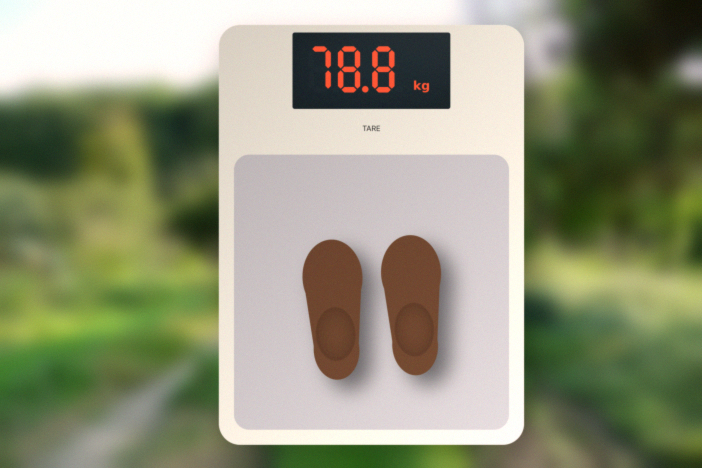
78.8 kg
